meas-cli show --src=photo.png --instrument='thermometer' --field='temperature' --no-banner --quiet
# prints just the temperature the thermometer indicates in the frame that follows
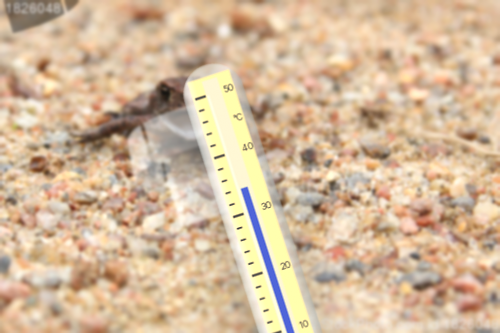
34 °C
